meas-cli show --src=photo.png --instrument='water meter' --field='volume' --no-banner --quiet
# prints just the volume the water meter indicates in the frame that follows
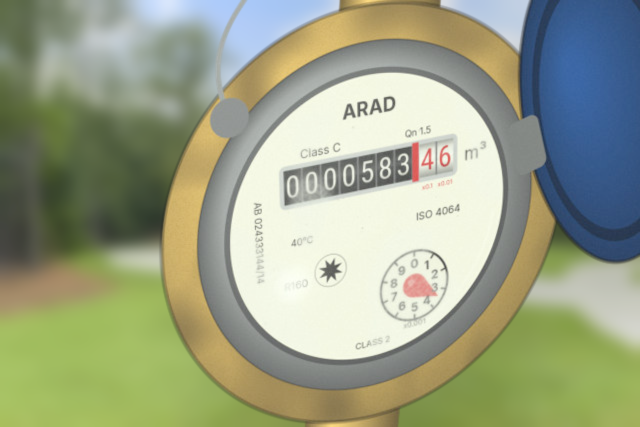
583.463 m³
